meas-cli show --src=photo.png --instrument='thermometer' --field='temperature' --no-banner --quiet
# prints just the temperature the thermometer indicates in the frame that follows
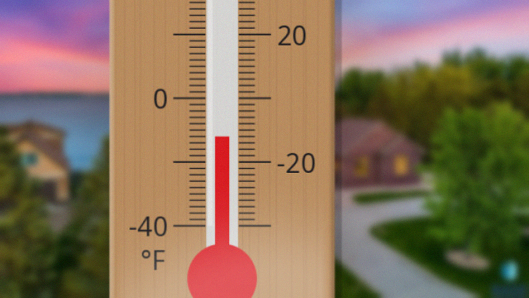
-12 °F
